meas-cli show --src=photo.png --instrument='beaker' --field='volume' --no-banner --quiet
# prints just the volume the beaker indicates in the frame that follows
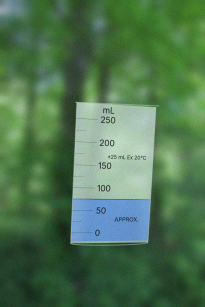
75 mL
